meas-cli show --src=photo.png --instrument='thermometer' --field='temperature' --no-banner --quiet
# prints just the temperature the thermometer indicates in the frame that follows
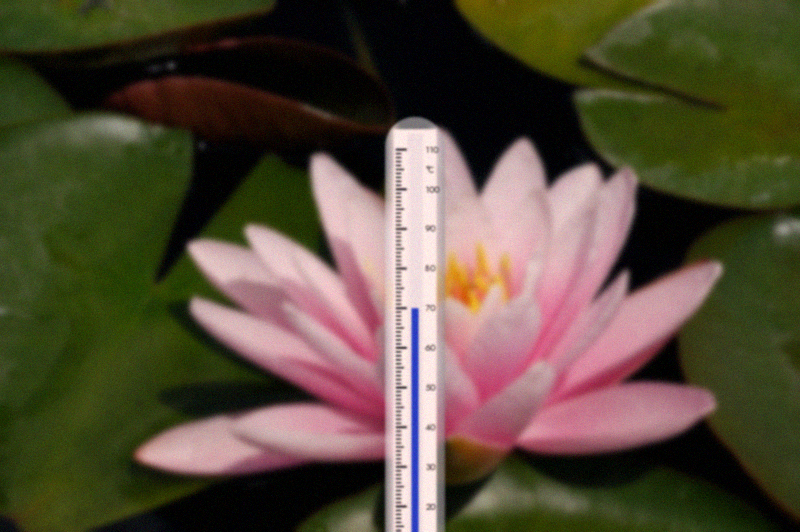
70 °C
